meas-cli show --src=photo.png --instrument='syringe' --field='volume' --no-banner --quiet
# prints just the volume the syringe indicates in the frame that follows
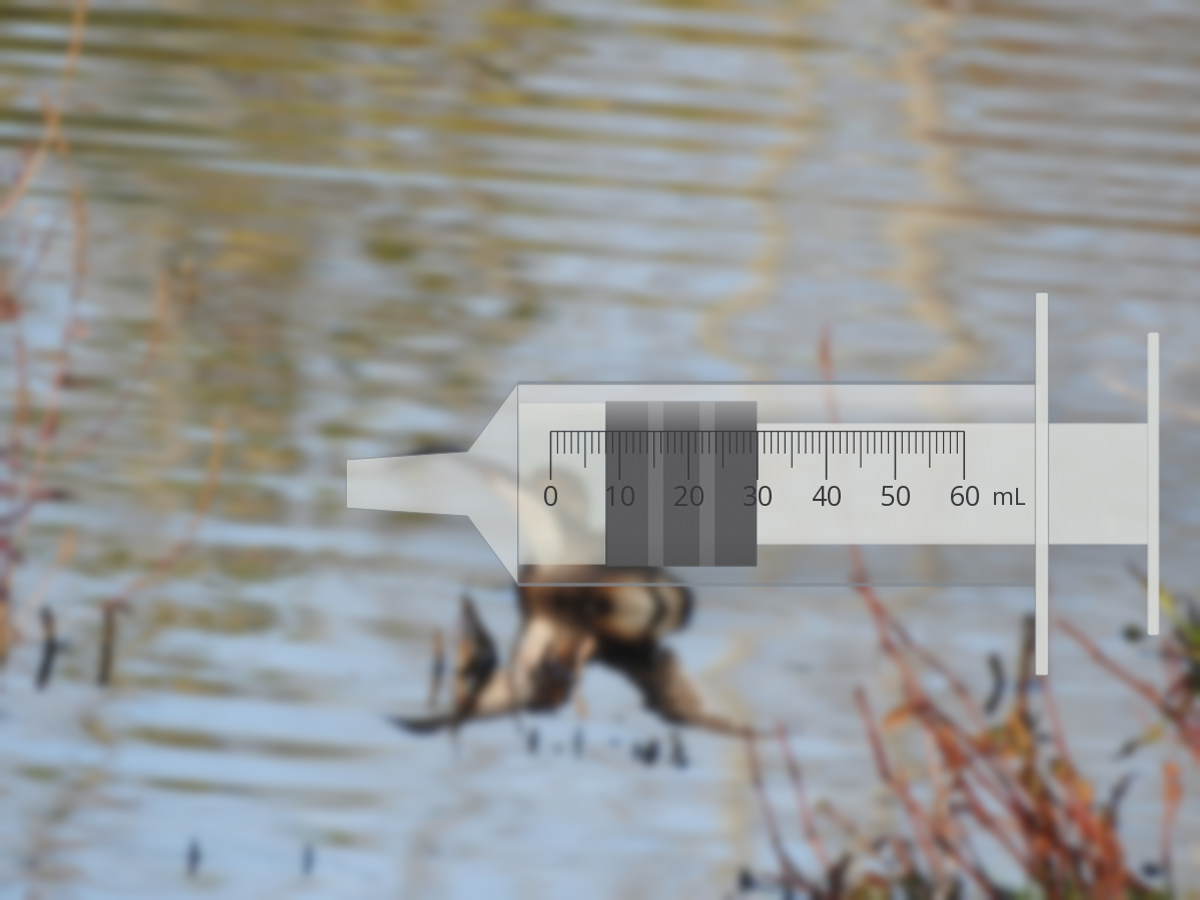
8 mL
